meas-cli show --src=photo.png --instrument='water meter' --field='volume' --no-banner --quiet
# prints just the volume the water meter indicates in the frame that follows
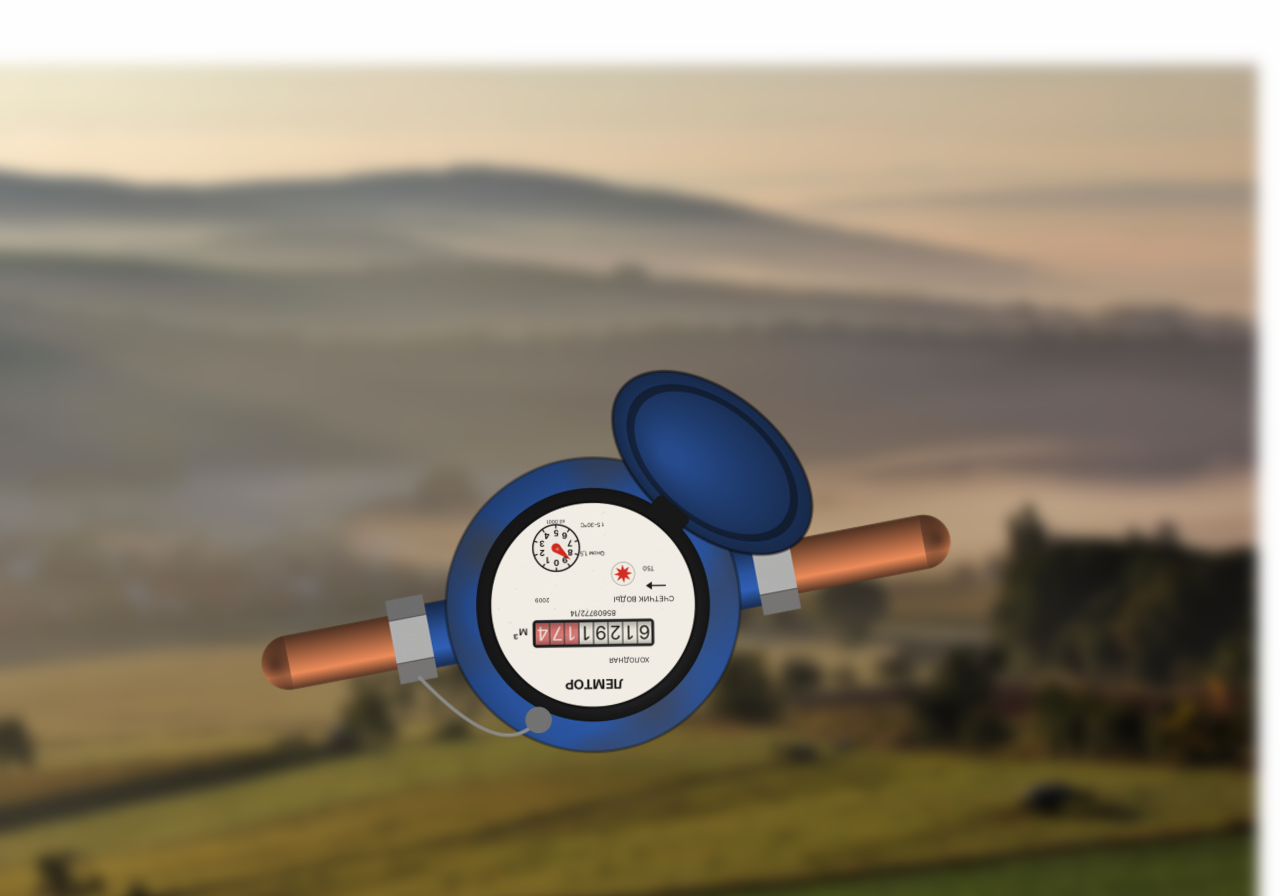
61291.1748 m³
